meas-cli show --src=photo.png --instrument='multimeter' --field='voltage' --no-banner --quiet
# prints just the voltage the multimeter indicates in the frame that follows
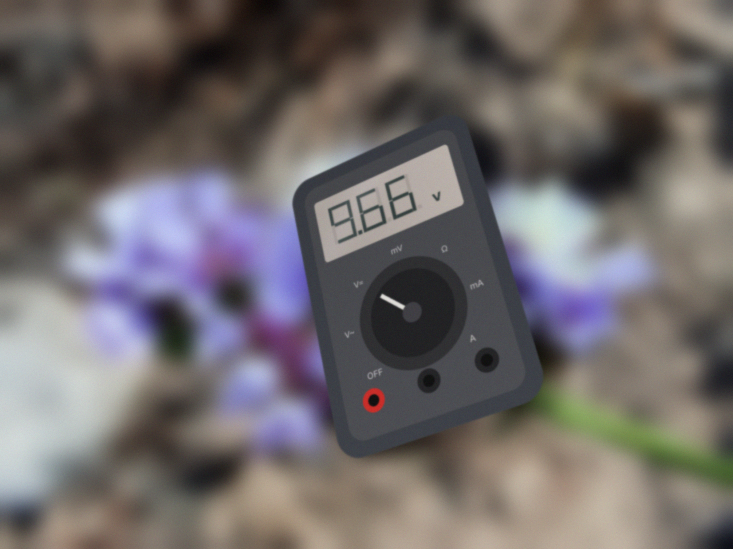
9.66 V
